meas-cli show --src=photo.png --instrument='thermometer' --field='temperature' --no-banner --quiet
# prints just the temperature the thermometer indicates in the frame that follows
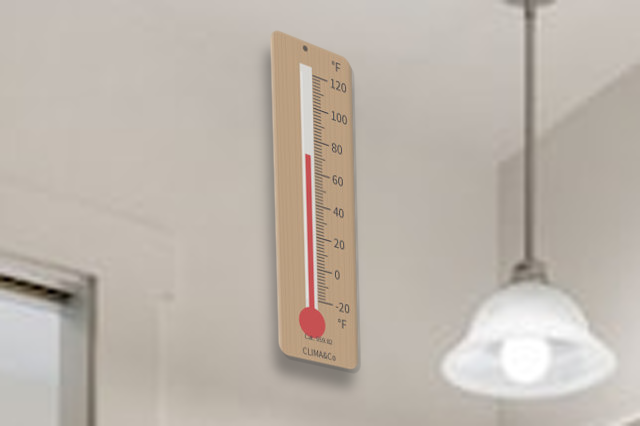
70 °F
